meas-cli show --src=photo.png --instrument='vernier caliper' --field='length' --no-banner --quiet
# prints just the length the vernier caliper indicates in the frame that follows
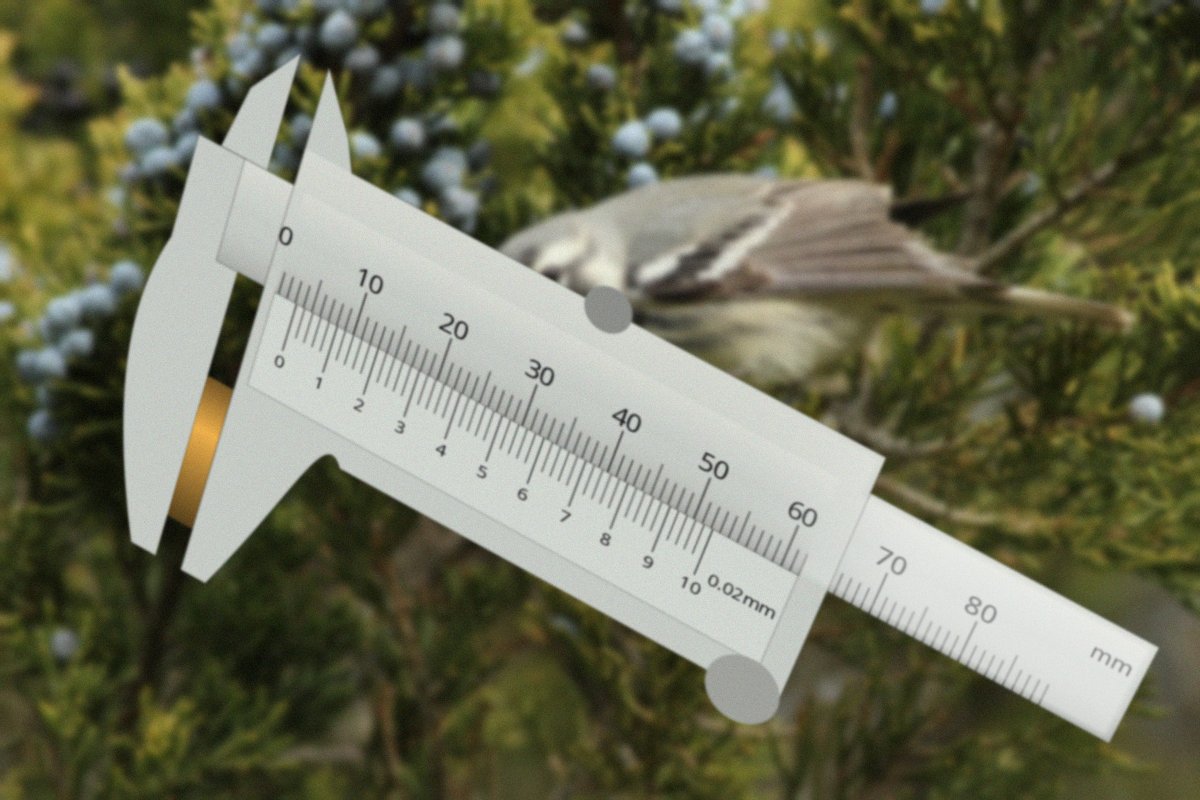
3.2 mm
